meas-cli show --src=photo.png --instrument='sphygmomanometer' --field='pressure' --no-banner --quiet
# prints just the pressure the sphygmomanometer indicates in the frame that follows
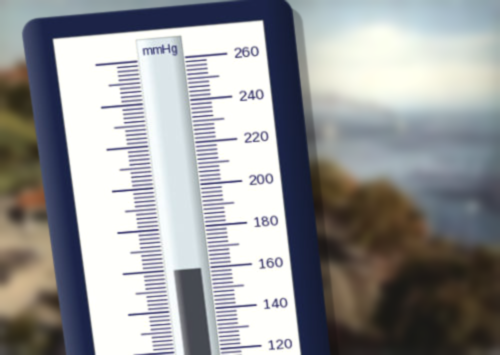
160 mmHg
